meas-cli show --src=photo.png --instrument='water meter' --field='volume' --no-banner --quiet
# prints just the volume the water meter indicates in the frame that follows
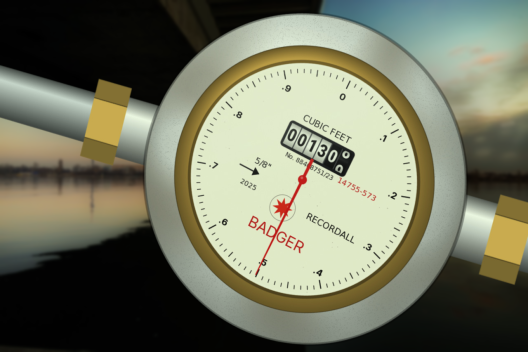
1308.50 ft³
